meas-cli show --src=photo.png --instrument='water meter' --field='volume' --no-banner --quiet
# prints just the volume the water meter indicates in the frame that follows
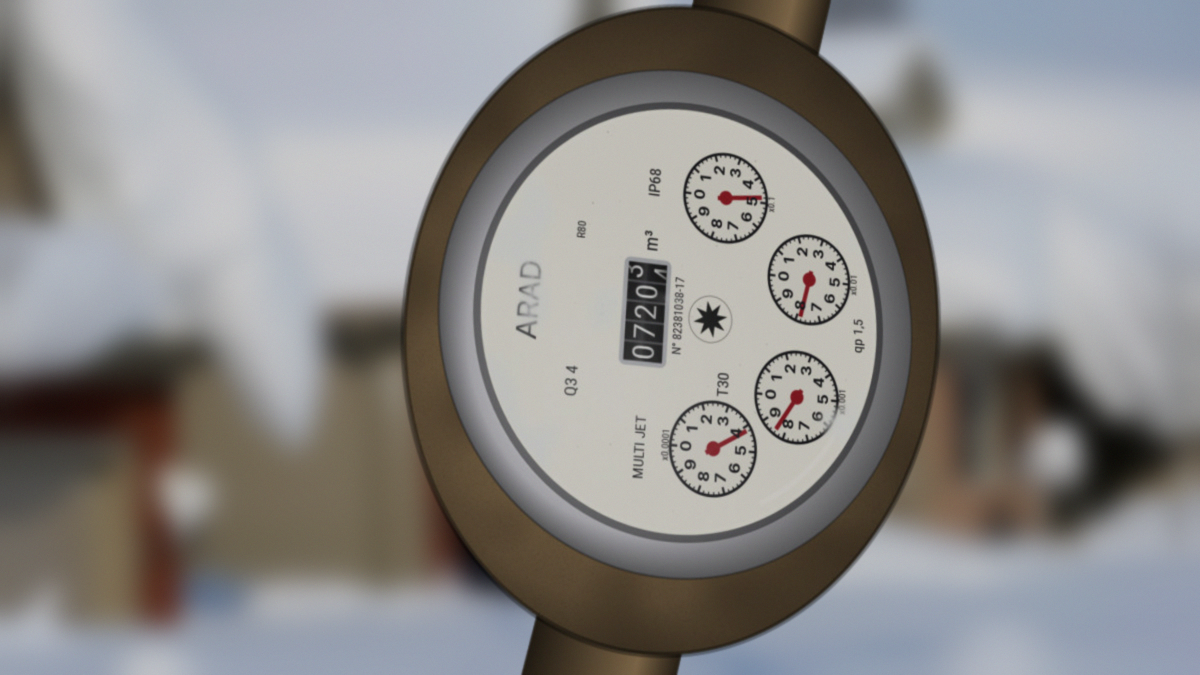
7203.4784 m³
